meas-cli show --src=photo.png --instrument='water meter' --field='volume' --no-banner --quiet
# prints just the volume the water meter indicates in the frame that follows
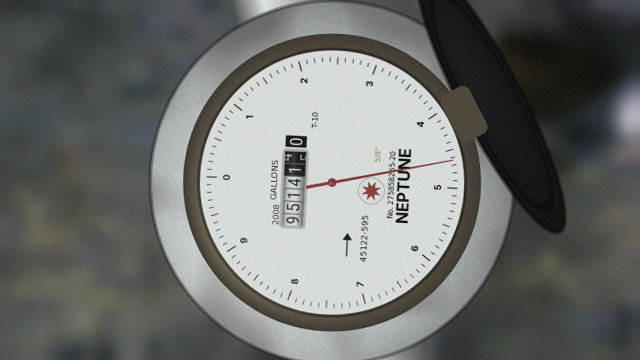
9514144.6 gal
